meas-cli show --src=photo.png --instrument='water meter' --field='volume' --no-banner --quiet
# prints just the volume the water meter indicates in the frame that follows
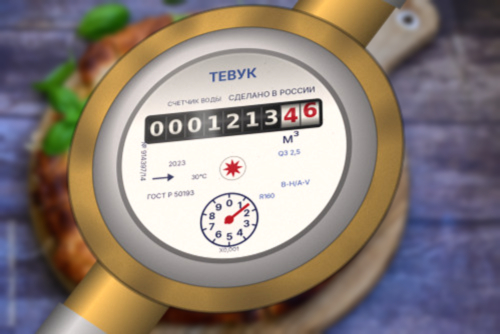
1213.461 m³
